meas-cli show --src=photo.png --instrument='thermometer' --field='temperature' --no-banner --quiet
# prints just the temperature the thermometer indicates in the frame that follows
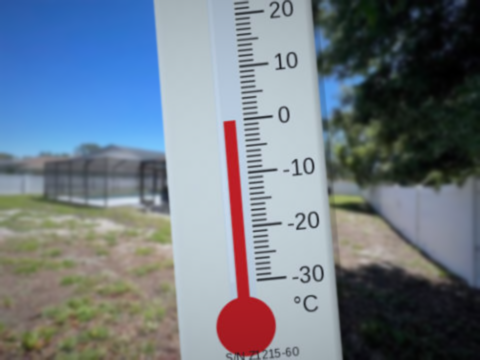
0 °C
